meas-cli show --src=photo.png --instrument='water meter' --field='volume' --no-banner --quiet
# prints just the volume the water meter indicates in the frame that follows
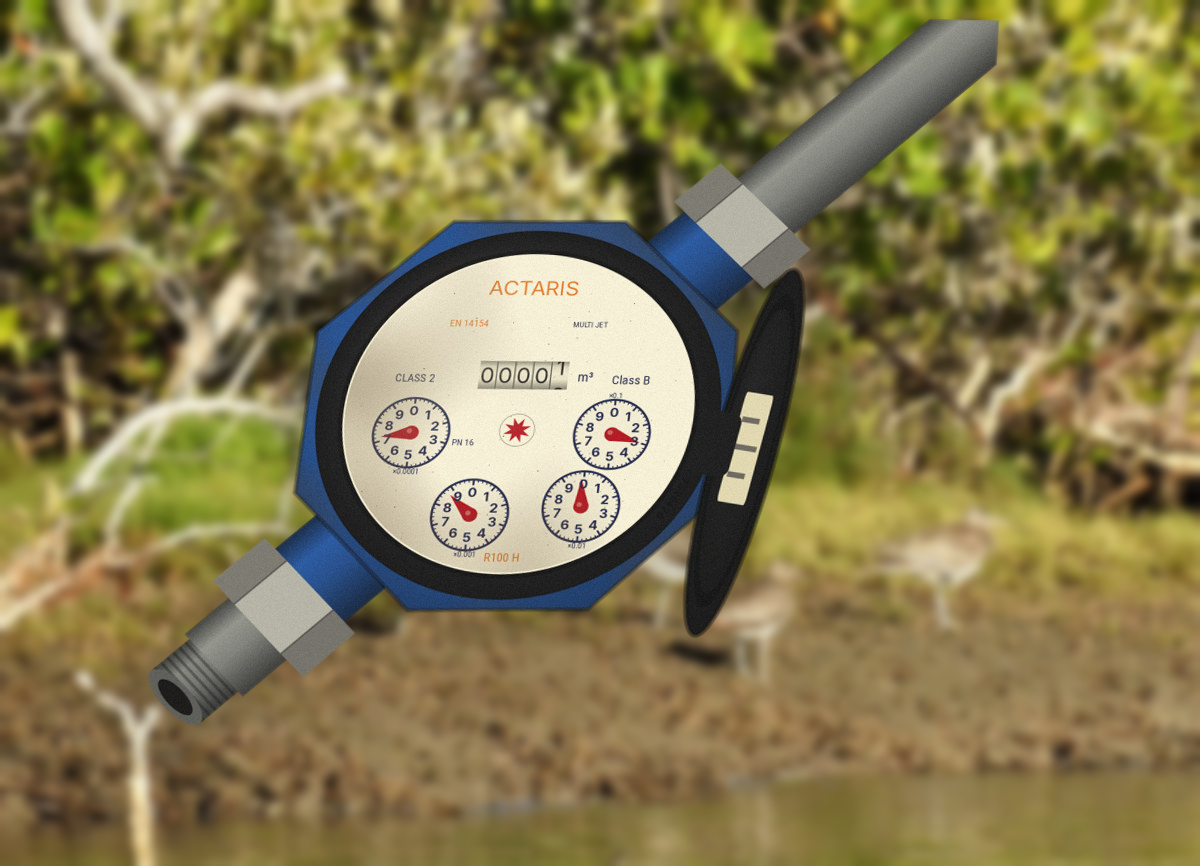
1.2987 m³
